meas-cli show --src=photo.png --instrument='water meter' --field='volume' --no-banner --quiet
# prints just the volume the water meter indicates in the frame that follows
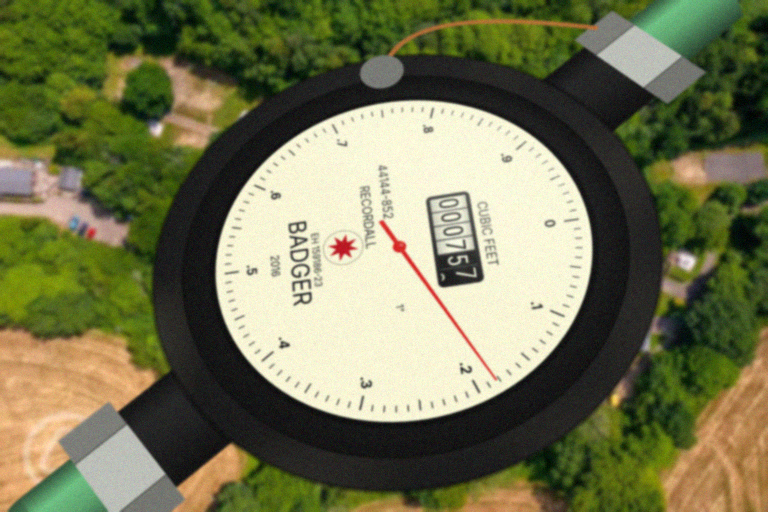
757.18 ft³
